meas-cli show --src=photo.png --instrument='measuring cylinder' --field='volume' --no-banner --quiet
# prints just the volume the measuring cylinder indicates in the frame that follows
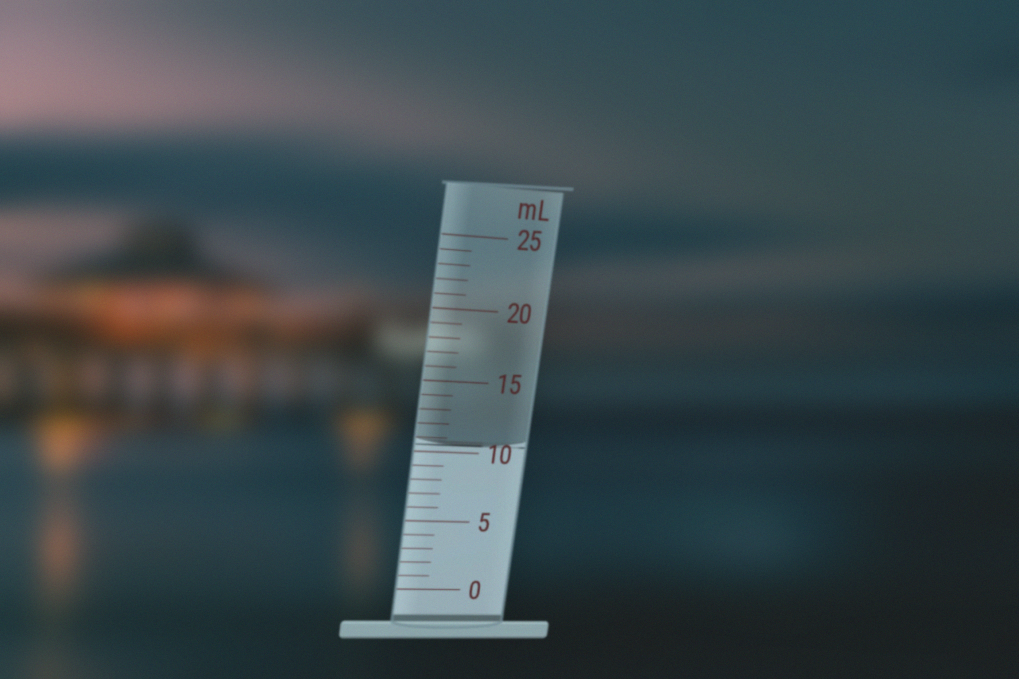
10.5 mL
